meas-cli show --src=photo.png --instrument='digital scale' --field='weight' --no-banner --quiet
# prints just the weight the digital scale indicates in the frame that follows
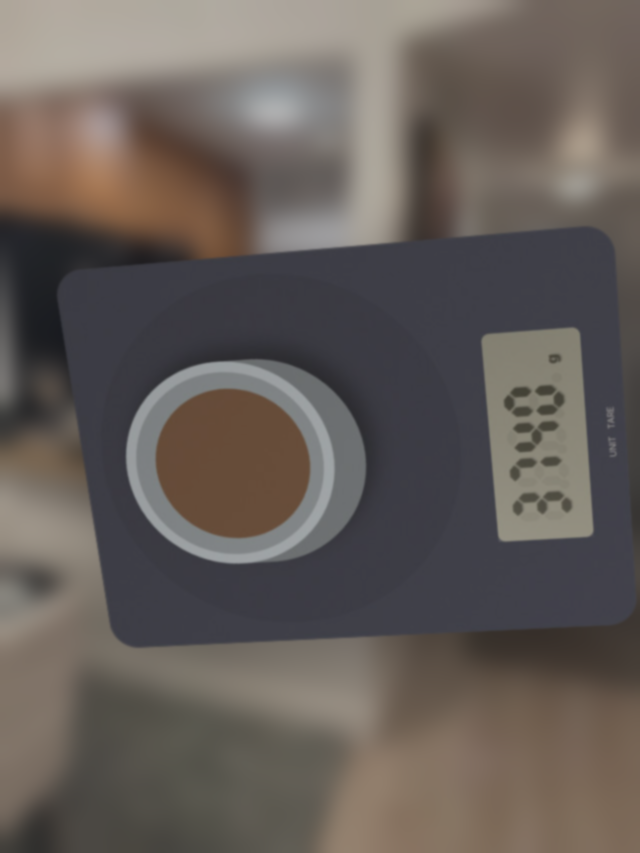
3740 g
